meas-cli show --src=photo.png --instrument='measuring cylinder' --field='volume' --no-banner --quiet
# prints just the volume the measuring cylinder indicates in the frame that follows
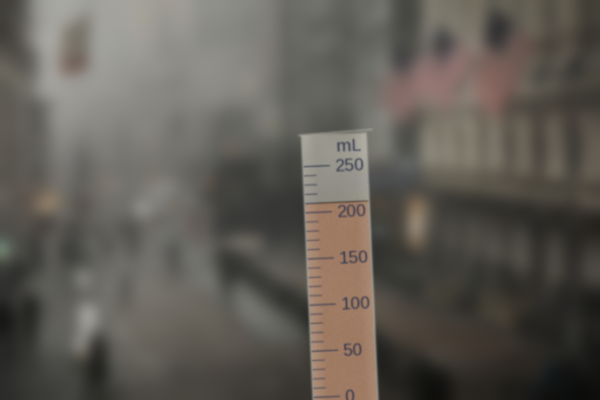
210 mL
